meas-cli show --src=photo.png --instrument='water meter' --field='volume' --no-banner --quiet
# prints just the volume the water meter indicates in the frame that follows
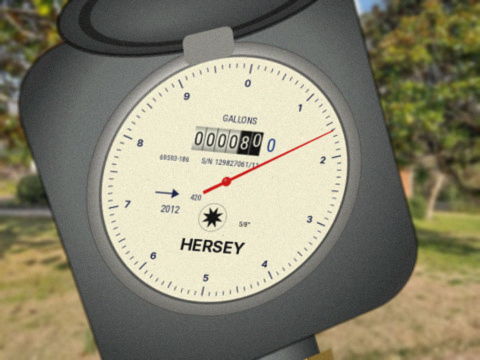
801.6 gal
